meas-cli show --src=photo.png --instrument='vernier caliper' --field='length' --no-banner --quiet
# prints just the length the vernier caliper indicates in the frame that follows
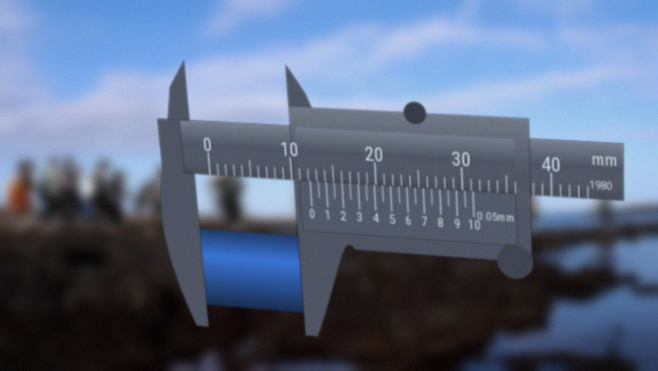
12.2 mm
